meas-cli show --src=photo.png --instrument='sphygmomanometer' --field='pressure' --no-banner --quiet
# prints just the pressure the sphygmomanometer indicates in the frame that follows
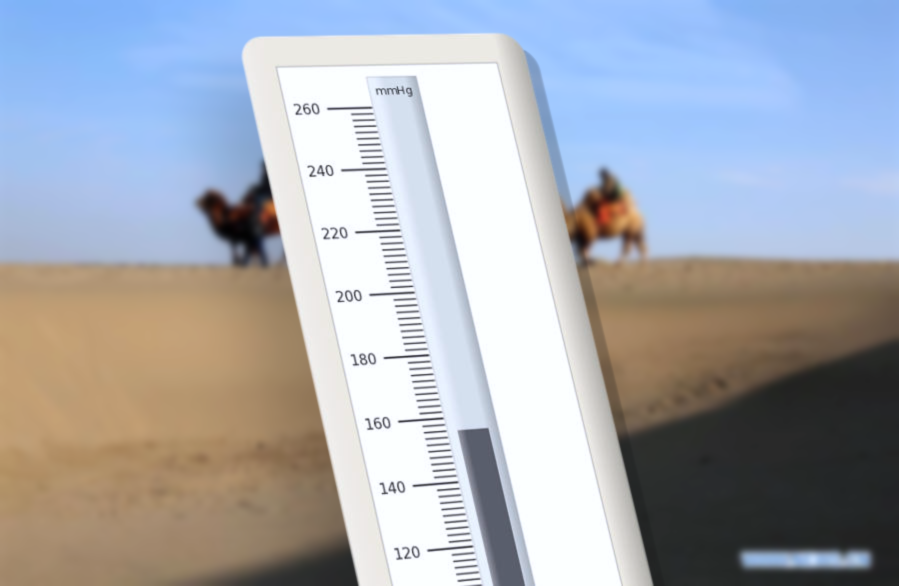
156 mmHg
